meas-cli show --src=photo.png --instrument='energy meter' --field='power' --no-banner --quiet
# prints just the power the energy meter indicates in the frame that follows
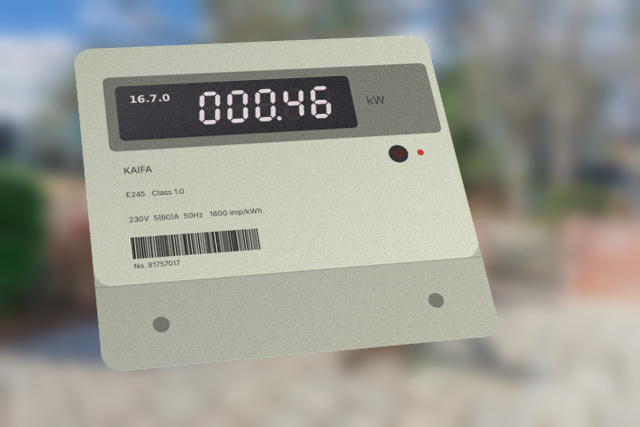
0.46 kW
